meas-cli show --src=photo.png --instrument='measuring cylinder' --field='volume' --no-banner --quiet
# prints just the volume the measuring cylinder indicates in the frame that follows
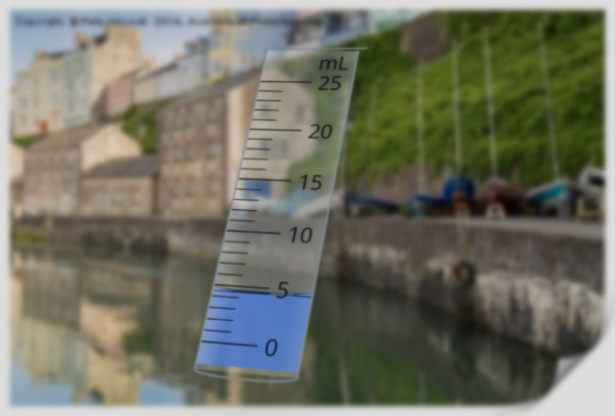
4.5 mL
